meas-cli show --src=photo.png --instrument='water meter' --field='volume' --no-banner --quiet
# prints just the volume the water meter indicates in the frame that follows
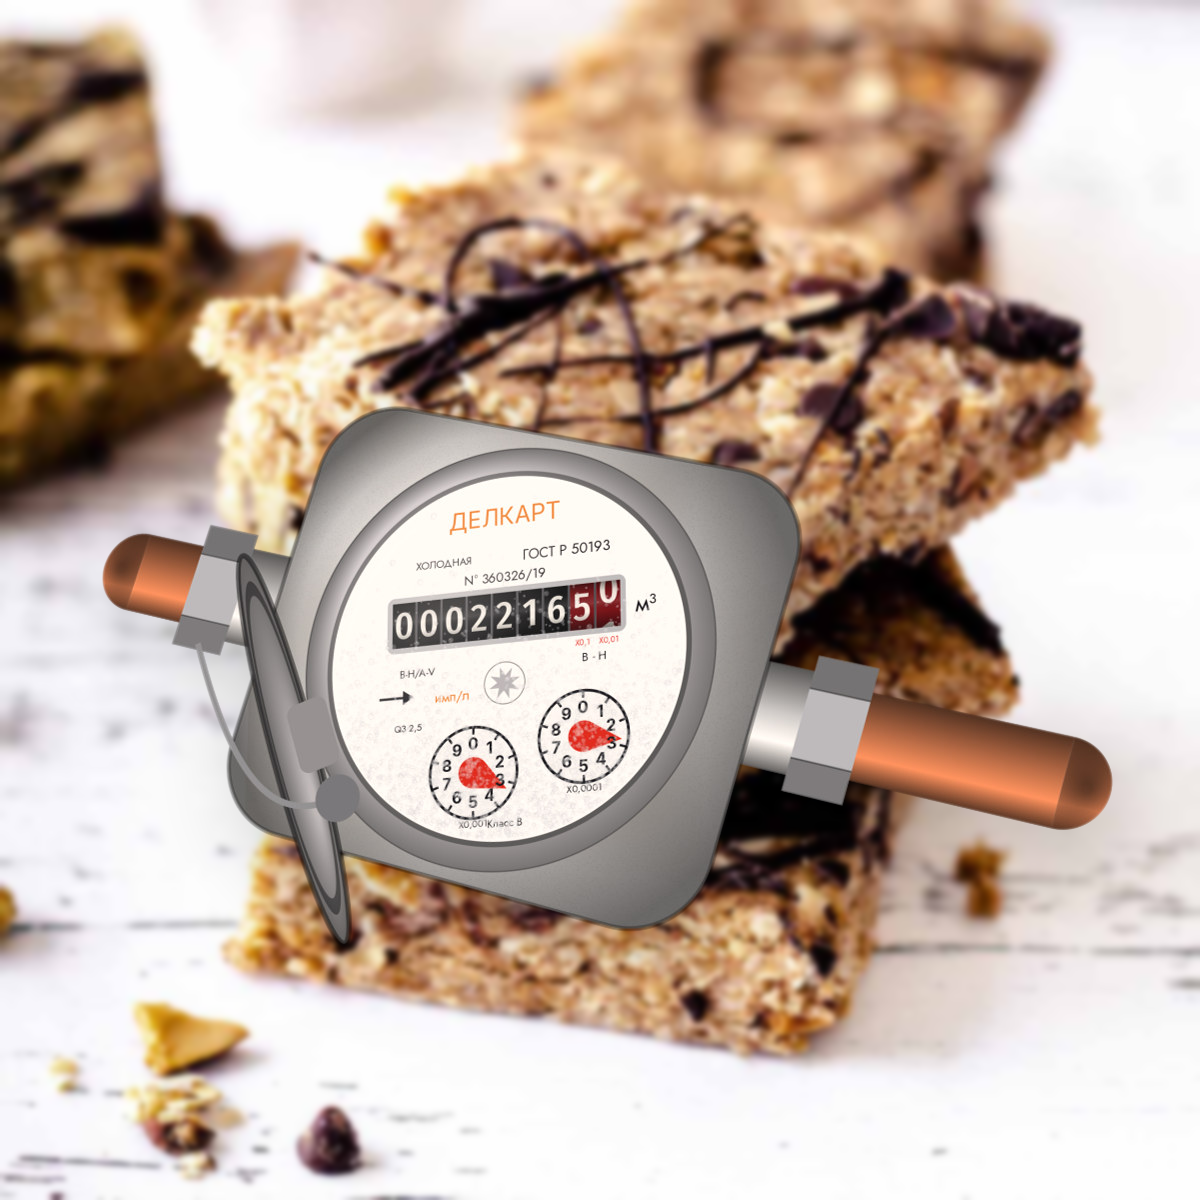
2216.5032 m³
